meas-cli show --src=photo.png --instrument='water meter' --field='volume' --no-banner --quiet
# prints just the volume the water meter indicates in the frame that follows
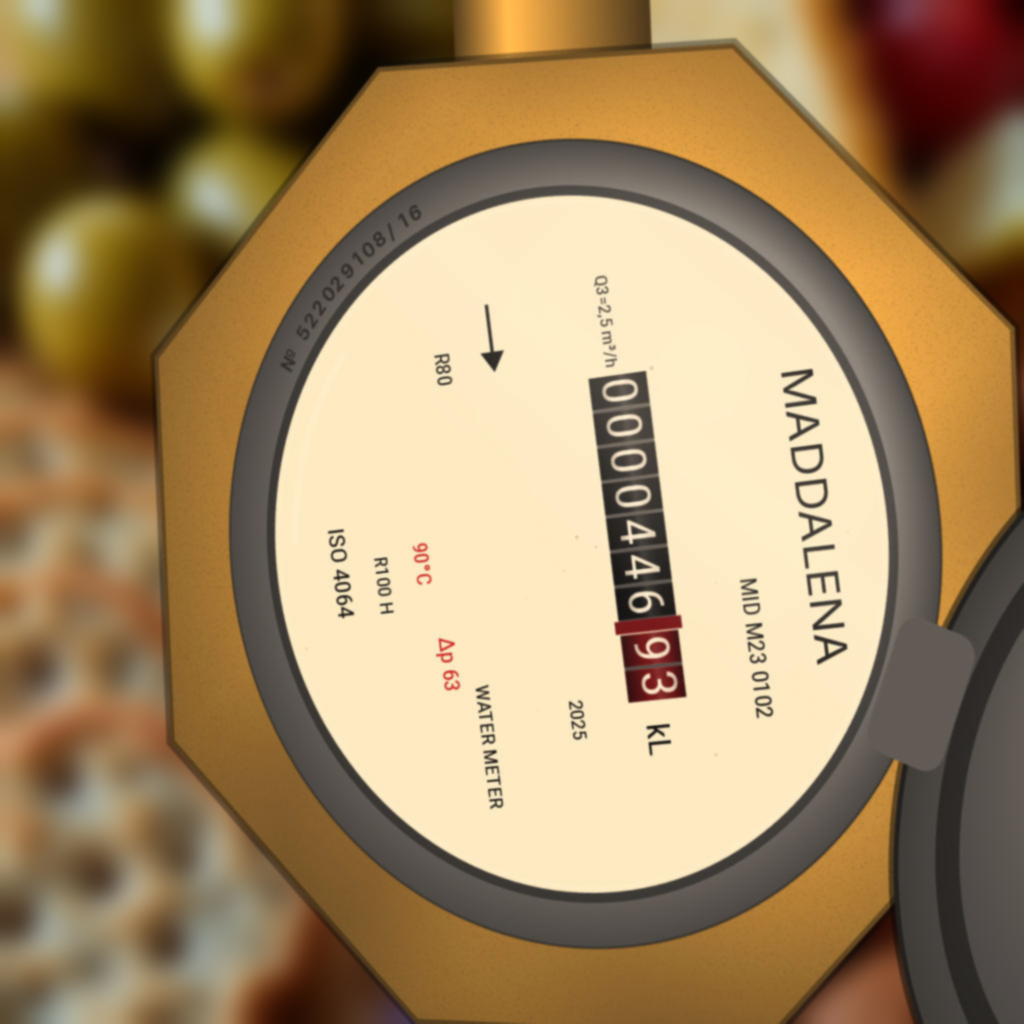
446.93 kL
